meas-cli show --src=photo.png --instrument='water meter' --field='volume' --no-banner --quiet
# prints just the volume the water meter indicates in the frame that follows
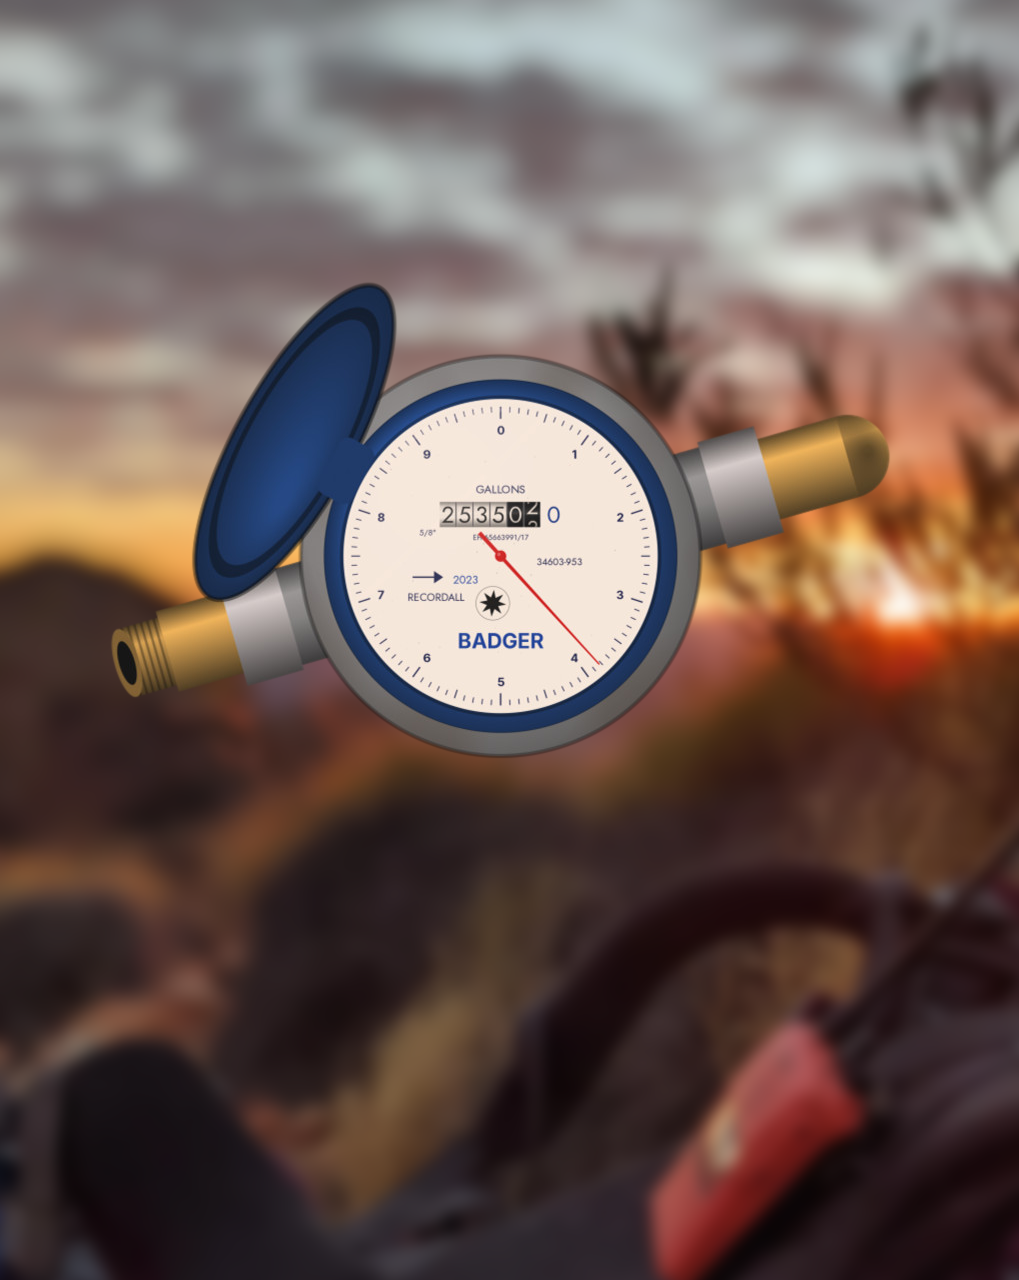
2535023.8 gal
